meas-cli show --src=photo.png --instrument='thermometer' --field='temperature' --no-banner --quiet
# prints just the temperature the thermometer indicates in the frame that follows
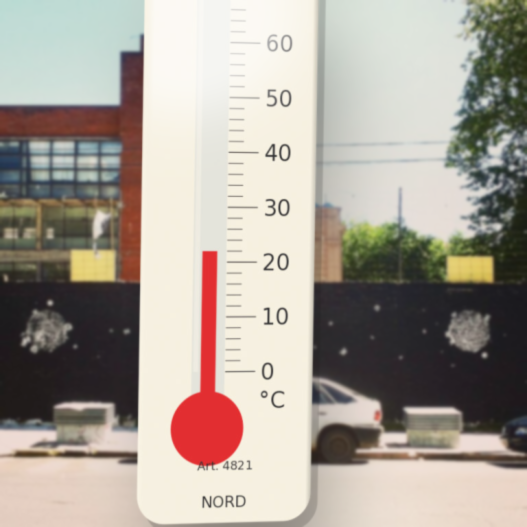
22 °C
